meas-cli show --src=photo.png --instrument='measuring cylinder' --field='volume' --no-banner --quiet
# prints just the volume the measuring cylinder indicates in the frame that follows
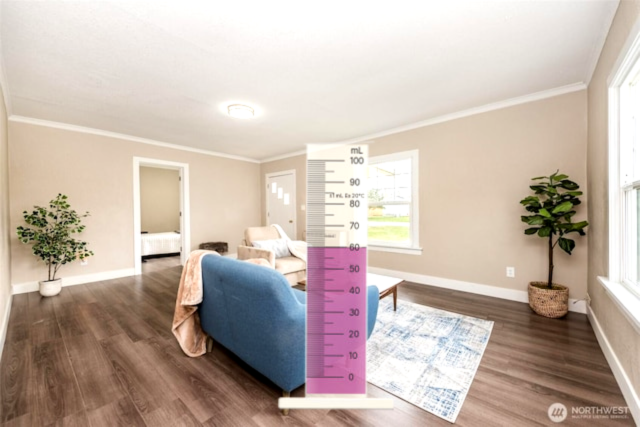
60 mL
